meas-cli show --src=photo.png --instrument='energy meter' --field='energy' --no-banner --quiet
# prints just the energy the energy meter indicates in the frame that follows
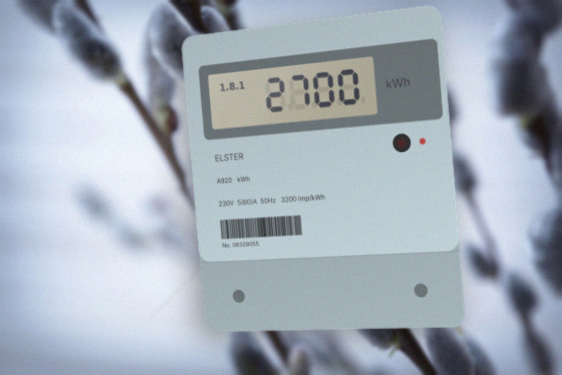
2700 kWh
